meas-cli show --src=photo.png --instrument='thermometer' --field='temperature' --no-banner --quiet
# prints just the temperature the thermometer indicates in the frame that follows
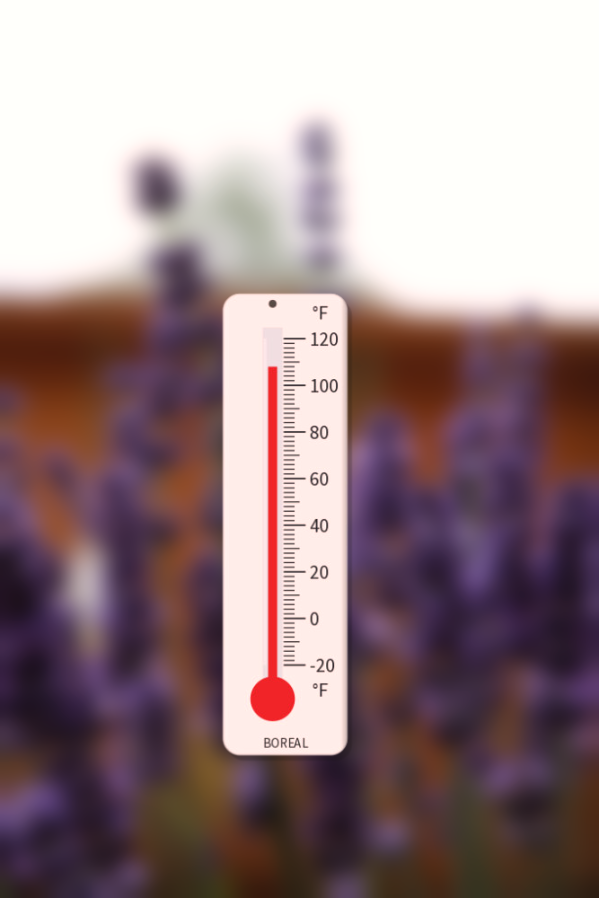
108 °F
